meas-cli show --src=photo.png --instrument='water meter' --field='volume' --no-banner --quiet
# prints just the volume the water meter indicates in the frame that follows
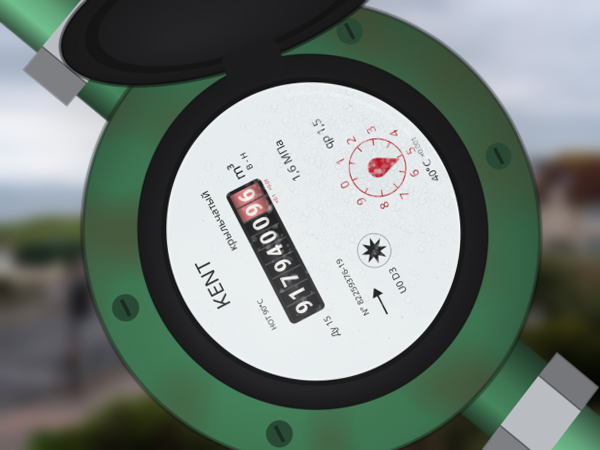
9179400.965 m³
